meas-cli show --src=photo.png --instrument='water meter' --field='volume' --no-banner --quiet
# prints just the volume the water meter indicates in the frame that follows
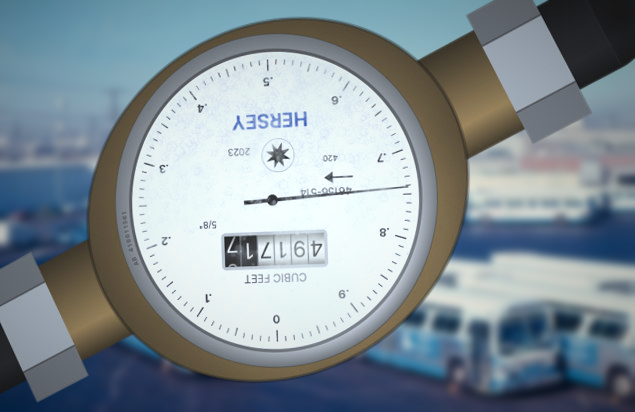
491716.74 ft³
